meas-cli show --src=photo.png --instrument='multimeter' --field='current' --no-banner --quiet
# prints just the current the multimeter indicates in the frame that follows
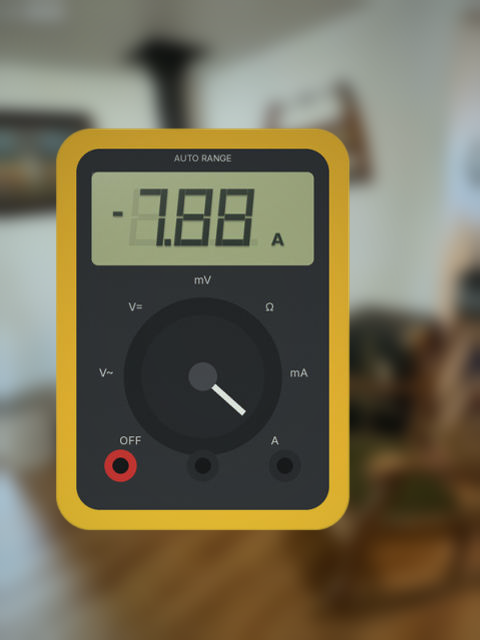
-7.88 A
